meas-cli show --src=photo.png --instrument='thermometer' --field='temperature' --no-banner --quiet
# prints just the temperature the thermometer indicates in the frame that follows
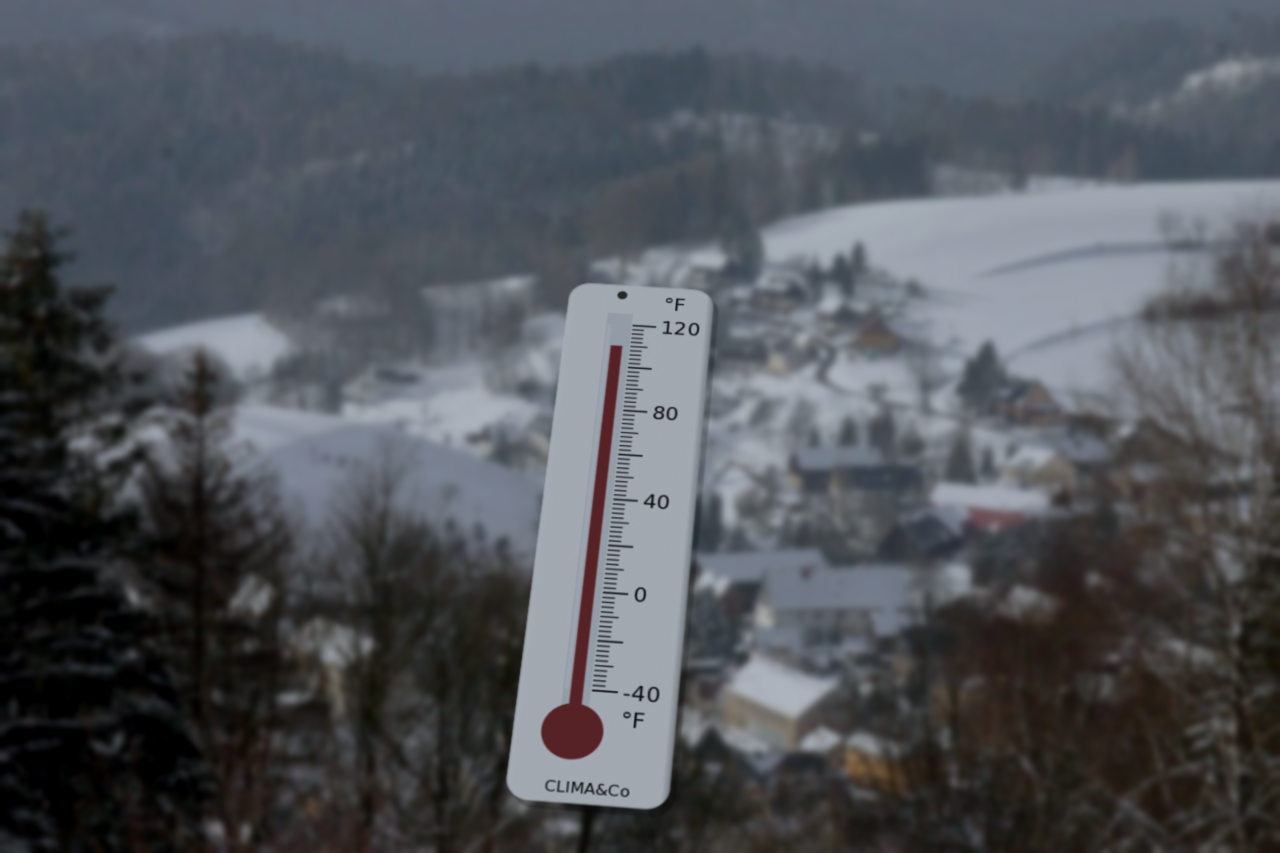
110 °F
